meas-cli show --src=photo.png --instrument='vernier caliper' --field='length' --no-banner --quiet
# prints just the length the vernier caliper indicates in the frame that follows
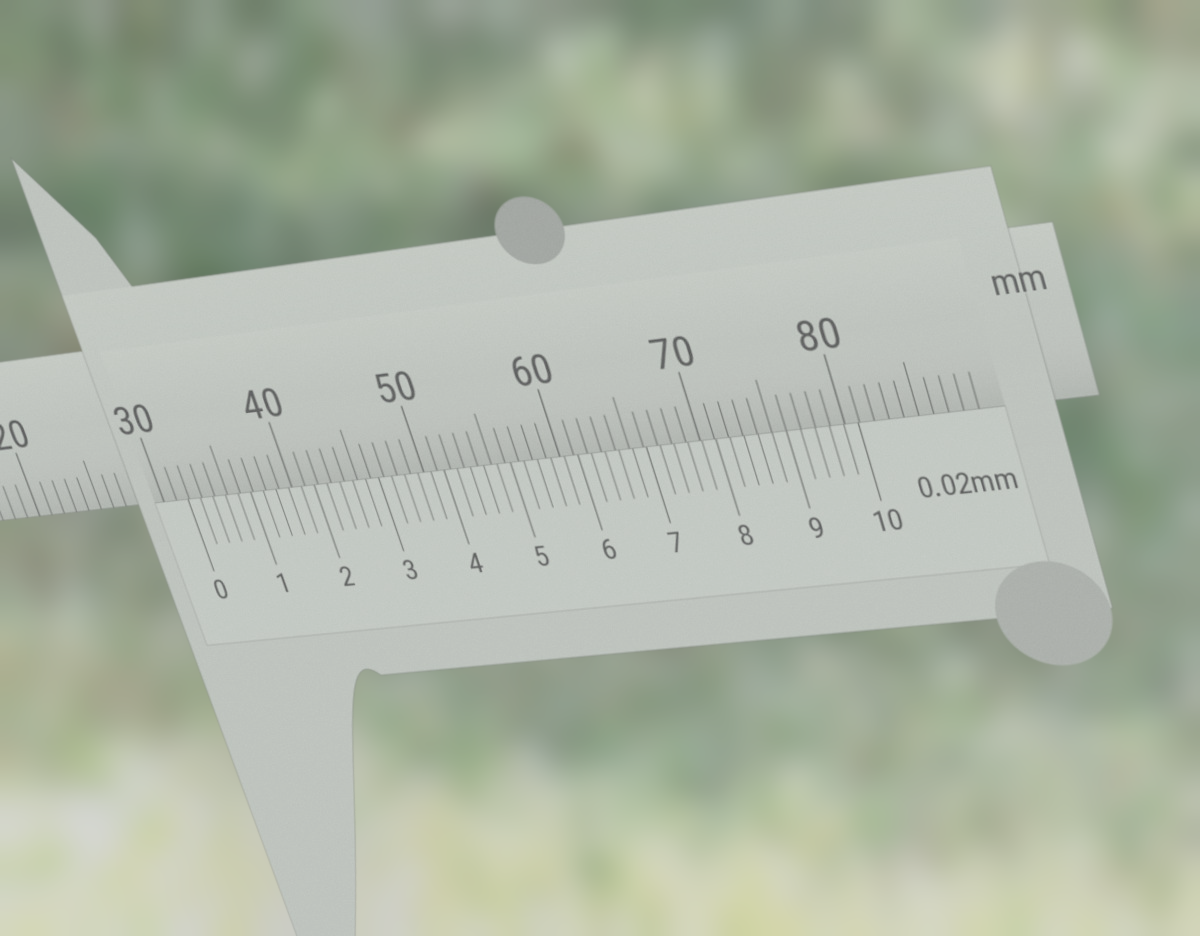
31.9 mm
